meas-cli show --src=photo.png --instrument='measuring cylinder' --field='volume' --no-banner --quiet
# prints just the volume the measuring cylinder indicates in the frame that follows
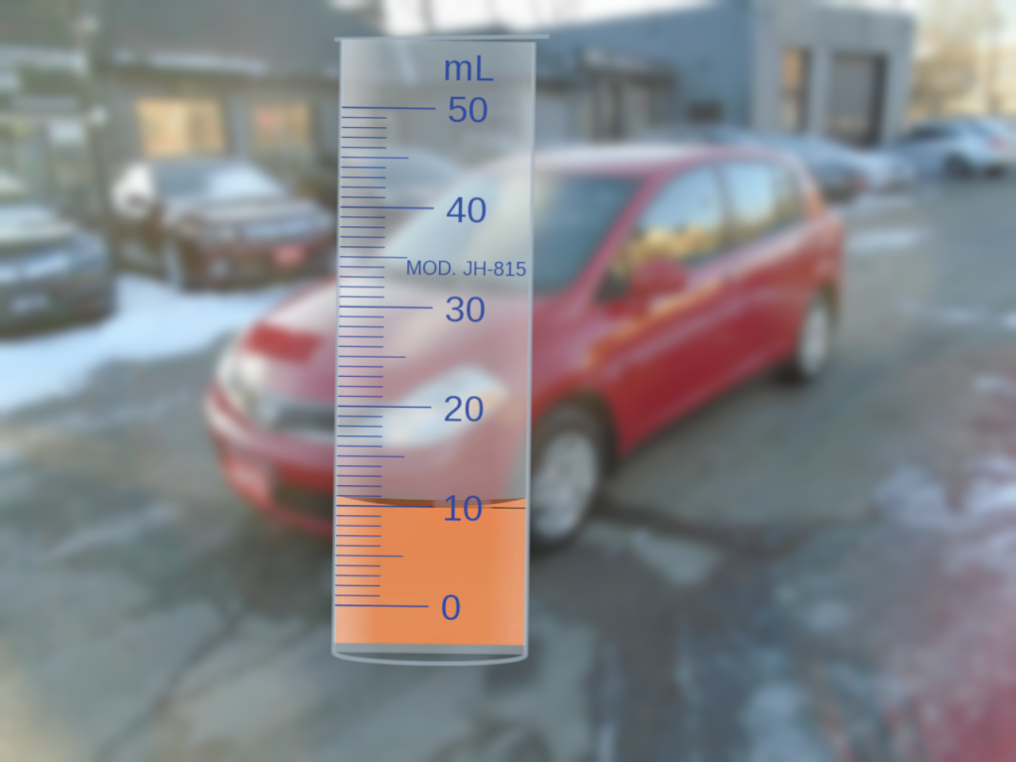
10 mL
